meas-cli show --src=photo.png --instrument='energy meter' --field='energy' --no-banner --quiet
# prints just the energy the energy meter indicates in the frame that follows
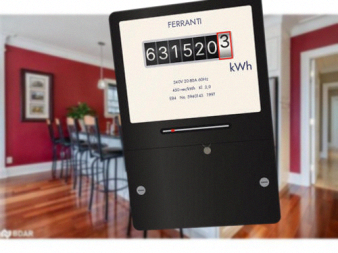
631520.3 kWh
